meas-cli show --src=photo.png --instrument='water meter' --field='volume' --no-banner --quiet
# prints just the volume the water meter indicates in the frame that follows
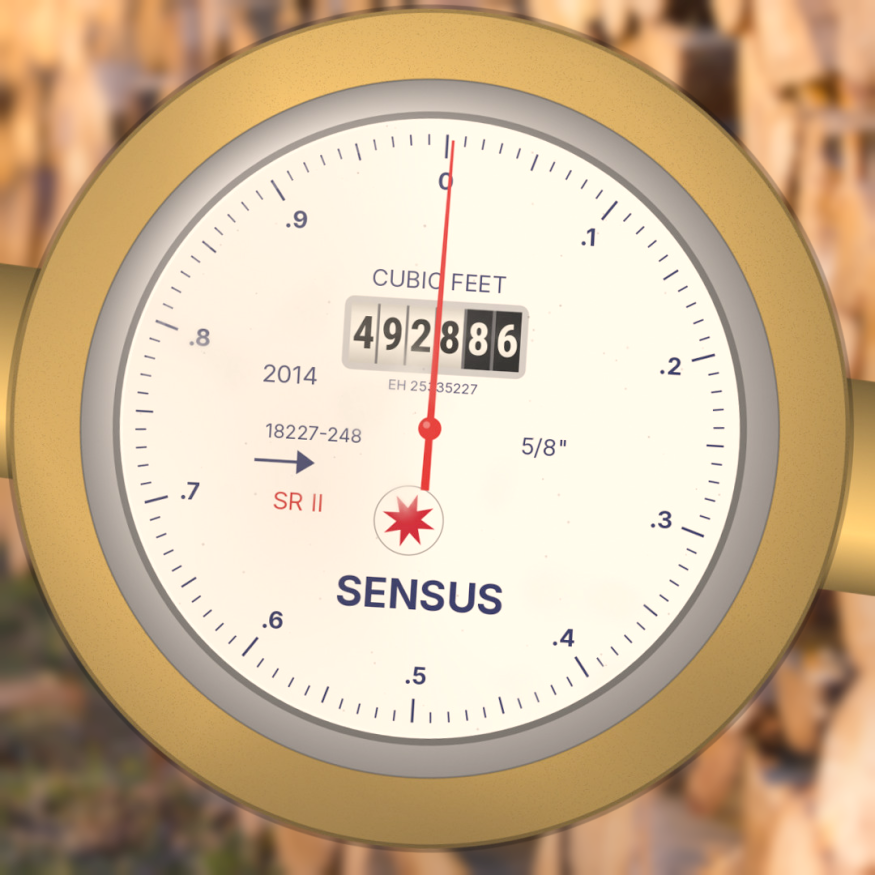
492886.00 ft³
